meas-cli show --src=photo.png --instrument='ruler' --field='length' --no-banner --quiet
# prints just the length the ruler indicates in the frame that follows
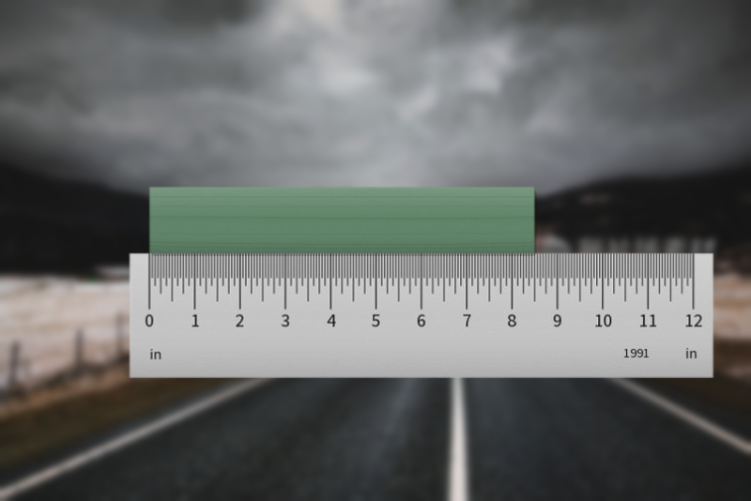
8.5 in
